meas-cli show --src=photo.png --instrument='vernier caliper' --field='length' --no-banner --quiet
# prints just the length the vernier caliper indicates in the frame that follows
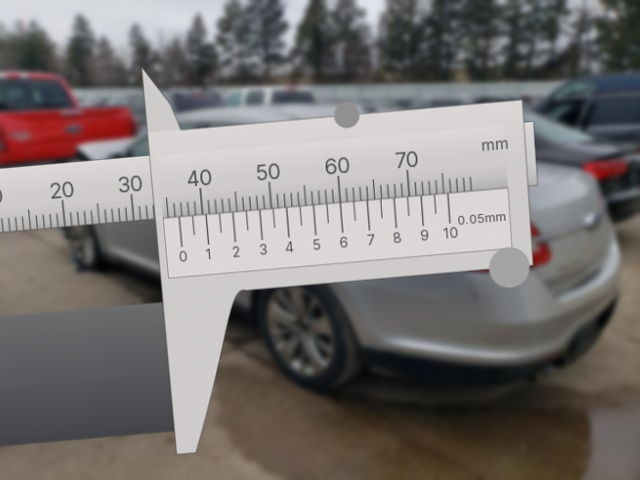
36.6 mm
